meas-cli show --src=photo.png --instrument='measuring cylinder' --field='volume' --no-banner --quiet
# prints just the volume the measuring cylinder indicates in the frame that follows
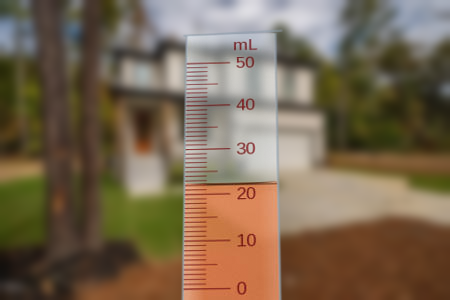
22 mL
